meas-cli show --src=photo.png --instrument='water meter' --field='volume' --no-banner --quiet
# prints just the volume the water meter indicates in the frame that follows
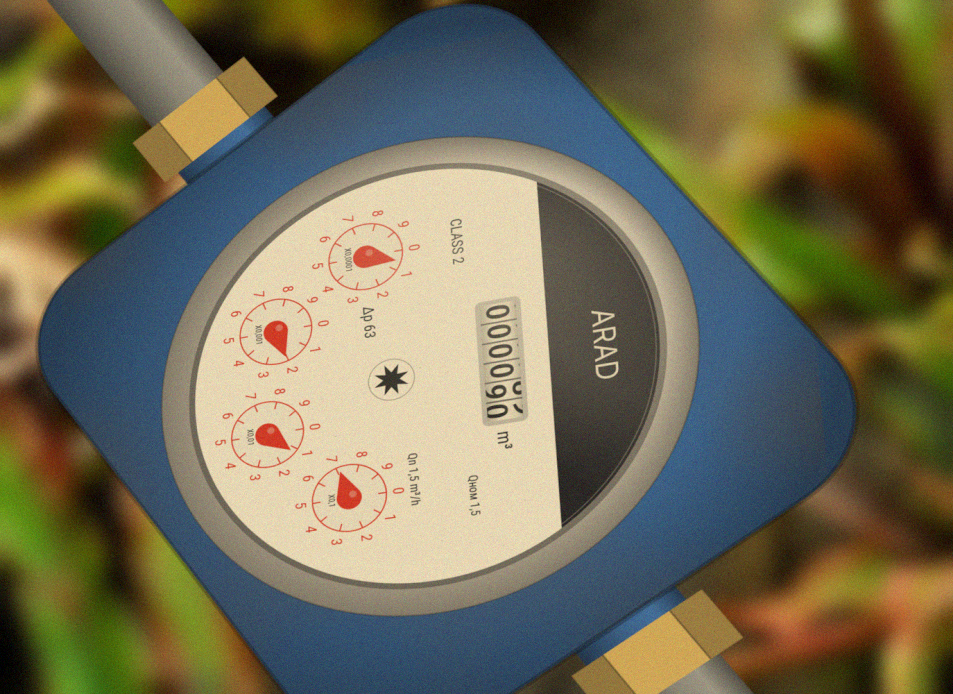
89.7120 m³
